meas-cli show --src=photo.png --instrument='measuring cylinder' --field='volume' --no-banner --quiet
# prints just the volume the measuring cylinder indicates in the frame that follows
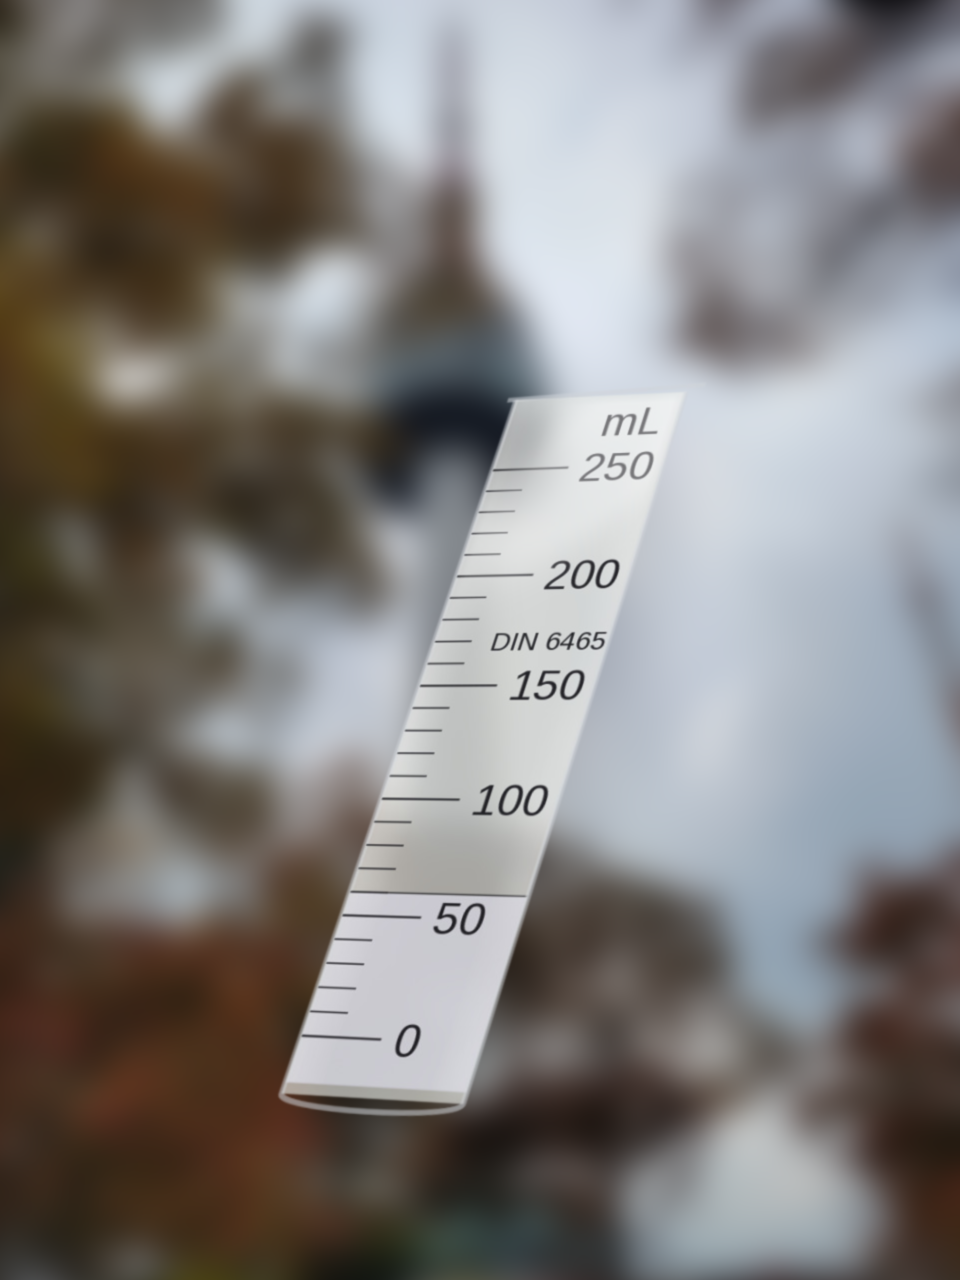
60 mL
